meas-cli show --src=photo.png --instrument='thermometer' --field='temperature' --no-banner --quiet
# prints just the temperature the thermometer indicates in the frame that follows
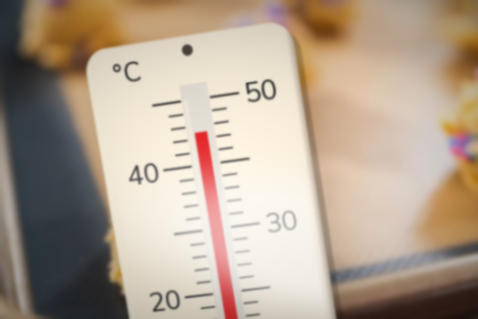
45 °C
